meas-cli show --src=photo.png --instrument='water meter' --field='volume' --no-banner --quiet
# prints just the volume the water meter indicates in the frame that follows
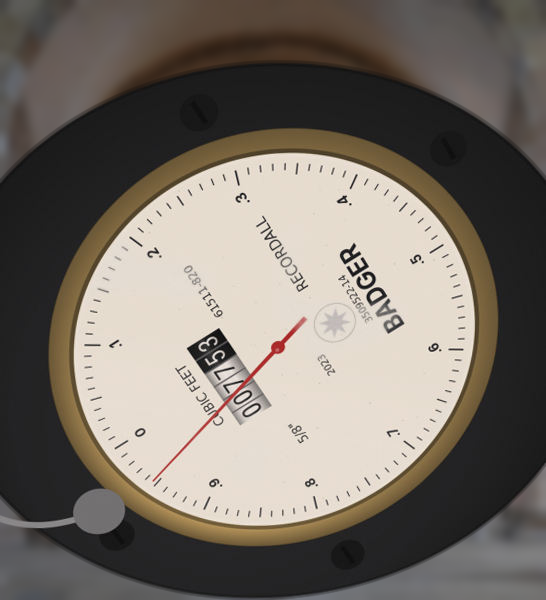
7752.95 ft³
